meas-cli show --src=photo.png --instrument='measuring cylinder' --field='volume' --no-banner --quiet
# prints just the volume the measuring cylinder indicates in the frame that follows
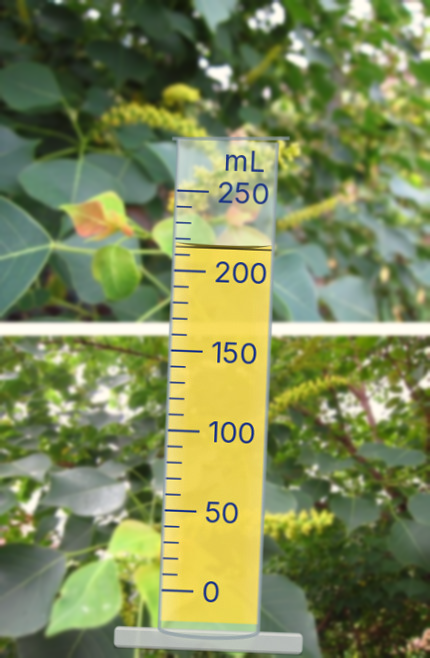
215 mL
